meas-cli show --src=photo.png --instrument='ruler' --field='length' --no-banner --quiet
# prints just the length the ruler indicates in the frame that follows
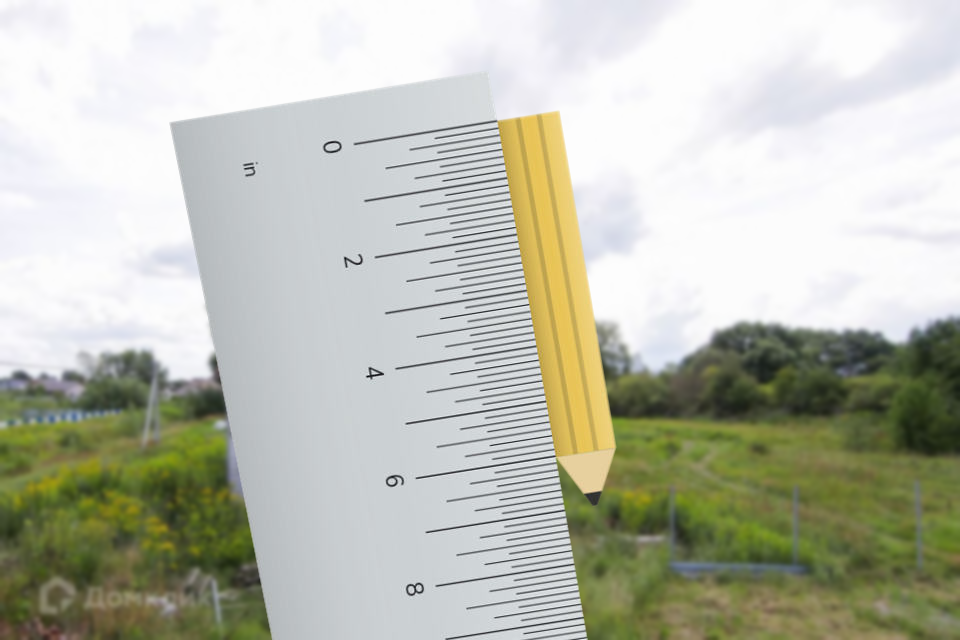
7 in
